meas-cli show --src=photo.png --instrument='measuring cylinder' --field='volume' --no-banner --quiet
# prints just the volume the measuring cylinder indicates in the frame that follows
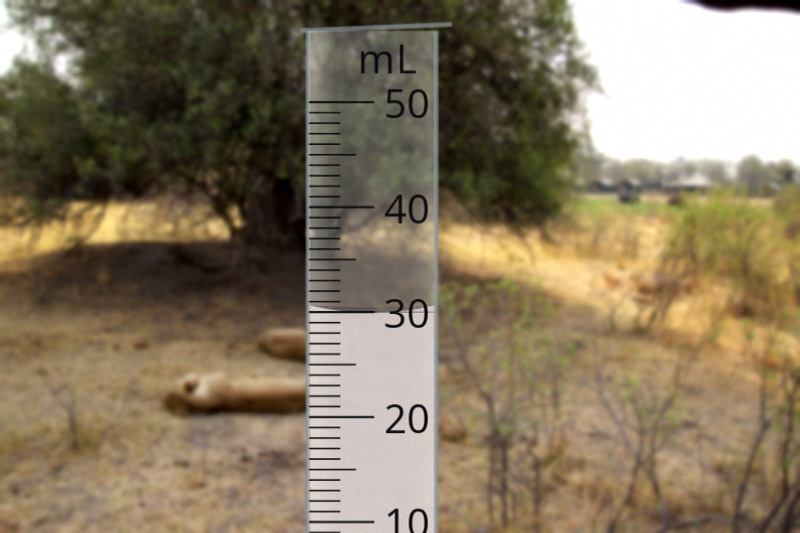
30 mL
